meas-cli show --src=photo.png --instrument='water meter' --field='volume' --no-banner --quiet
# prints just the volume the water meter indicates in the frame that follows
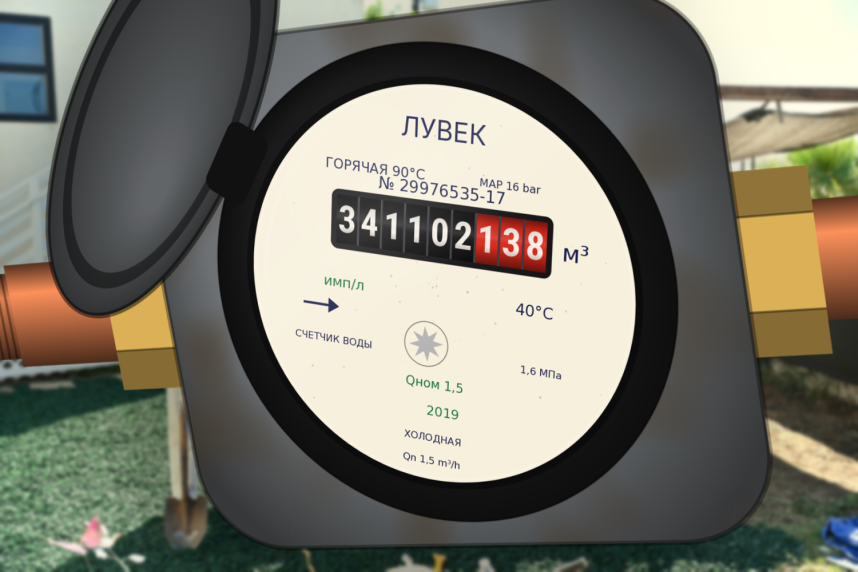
341102.138 m³
